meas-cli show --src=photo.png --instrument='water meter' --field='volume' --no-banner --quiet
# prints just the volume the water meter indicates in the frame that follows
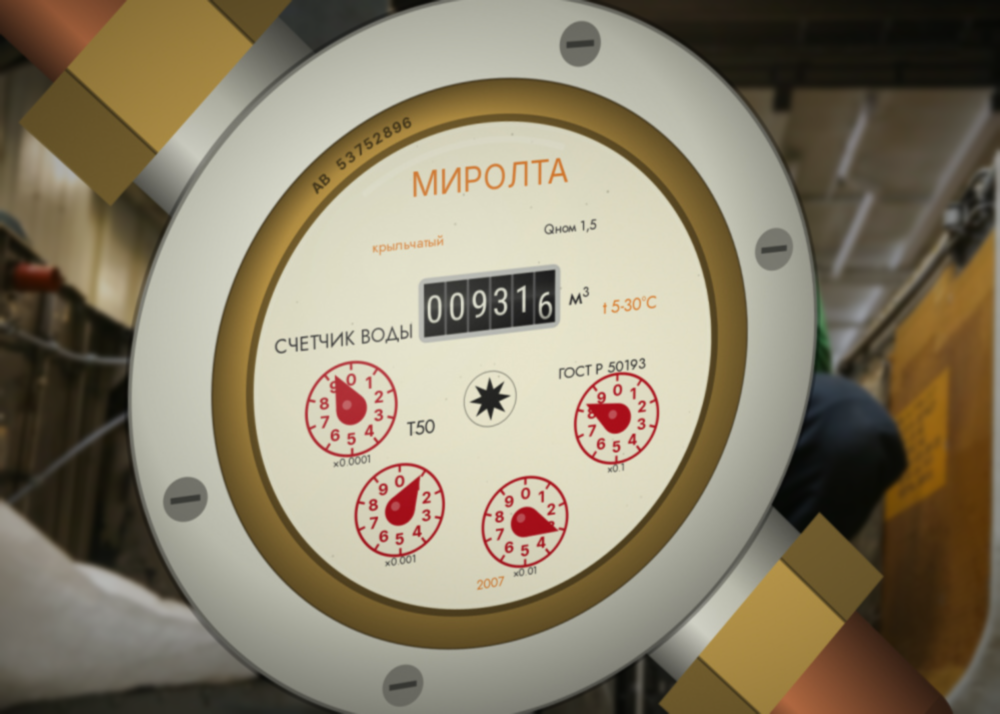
9315.8309 m³
